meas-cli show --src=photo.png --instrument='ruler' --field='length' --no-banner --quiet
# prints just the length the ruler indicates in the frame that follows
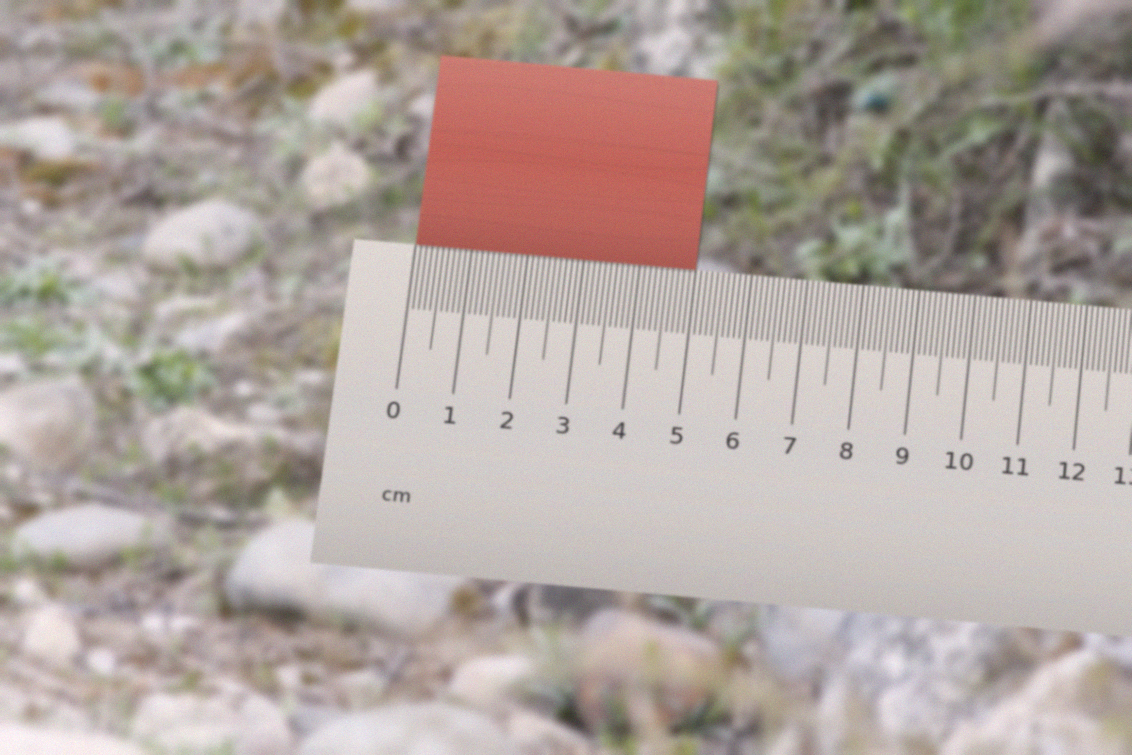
5 cm
